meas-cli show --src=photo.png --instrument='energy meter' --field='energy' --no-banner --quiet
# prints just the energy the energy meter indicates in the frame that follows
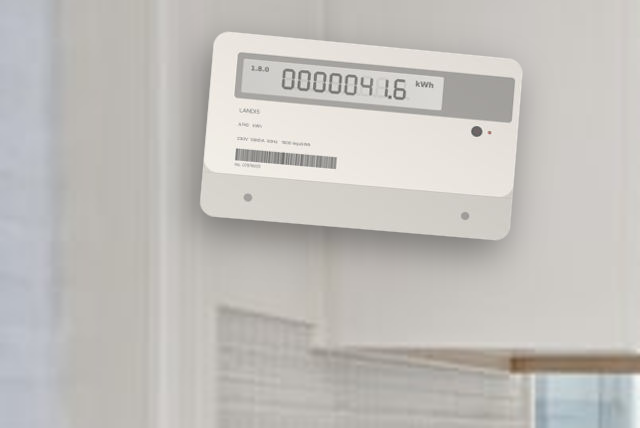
41.6 kWh
